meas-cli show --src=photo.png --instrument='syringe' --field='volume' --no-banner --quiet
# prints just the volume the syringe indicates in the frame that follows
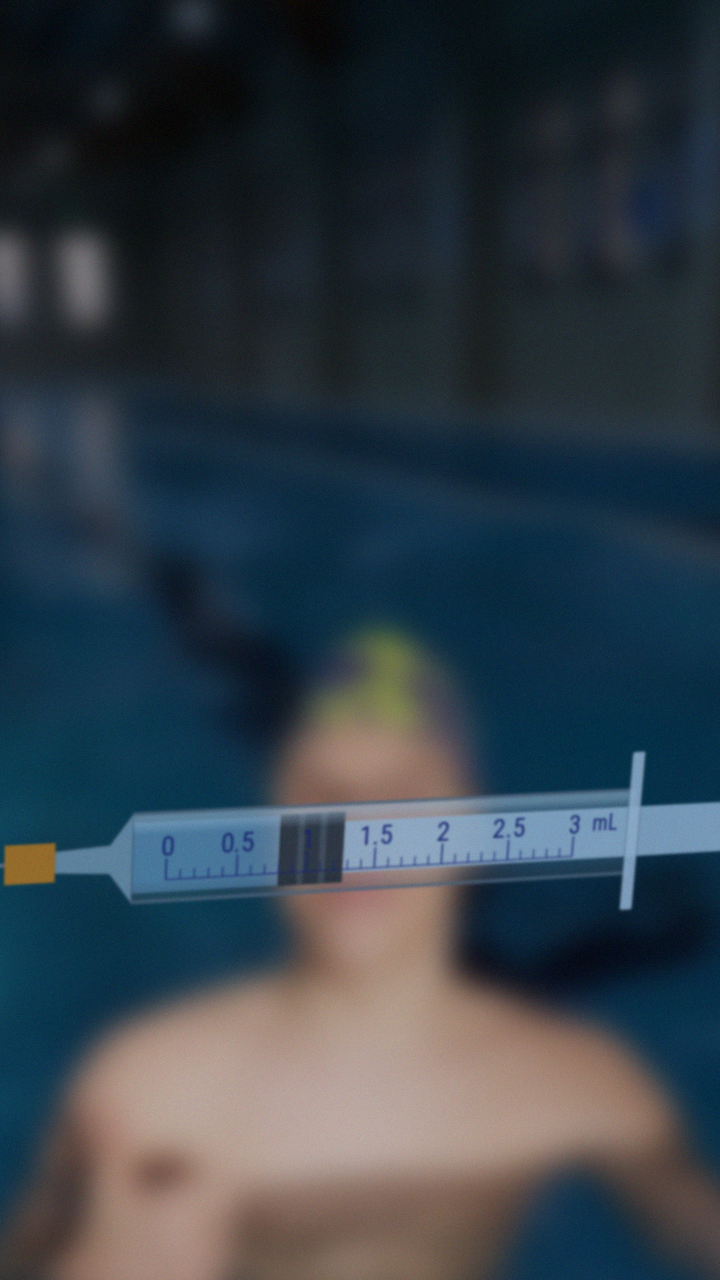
0.8 mL
